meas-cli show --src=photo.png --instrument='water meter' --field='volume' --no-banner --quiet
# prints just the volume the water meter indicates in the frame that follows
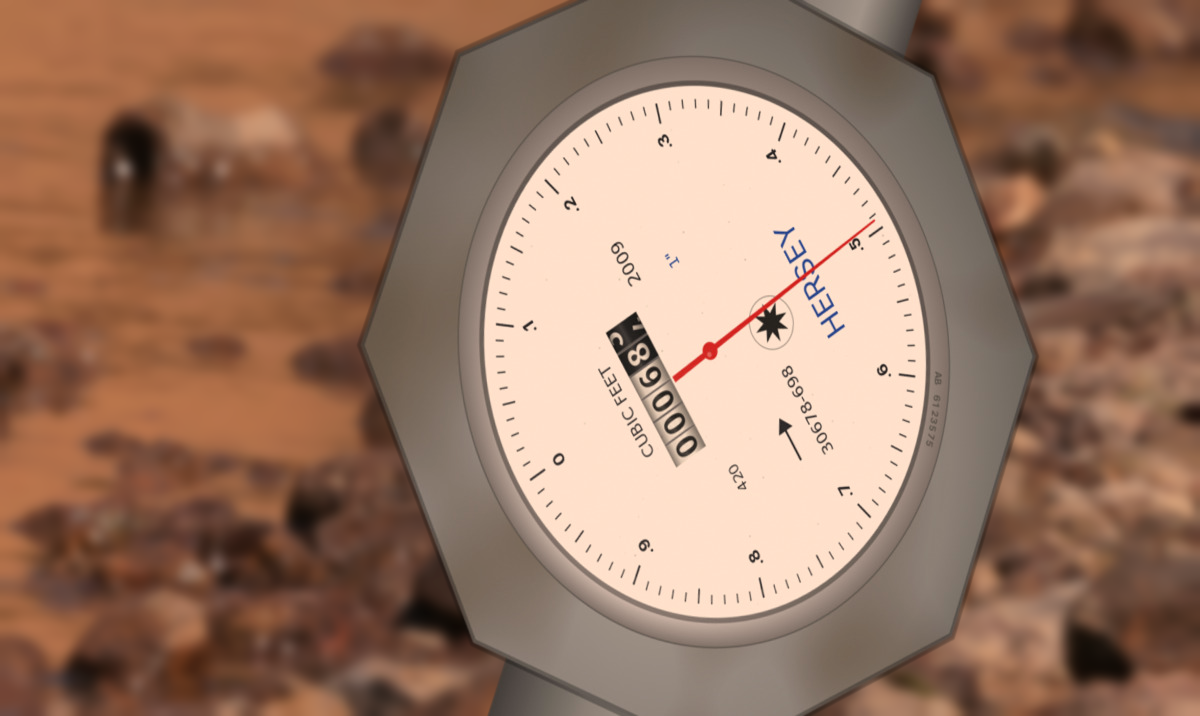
683.49 ft³
